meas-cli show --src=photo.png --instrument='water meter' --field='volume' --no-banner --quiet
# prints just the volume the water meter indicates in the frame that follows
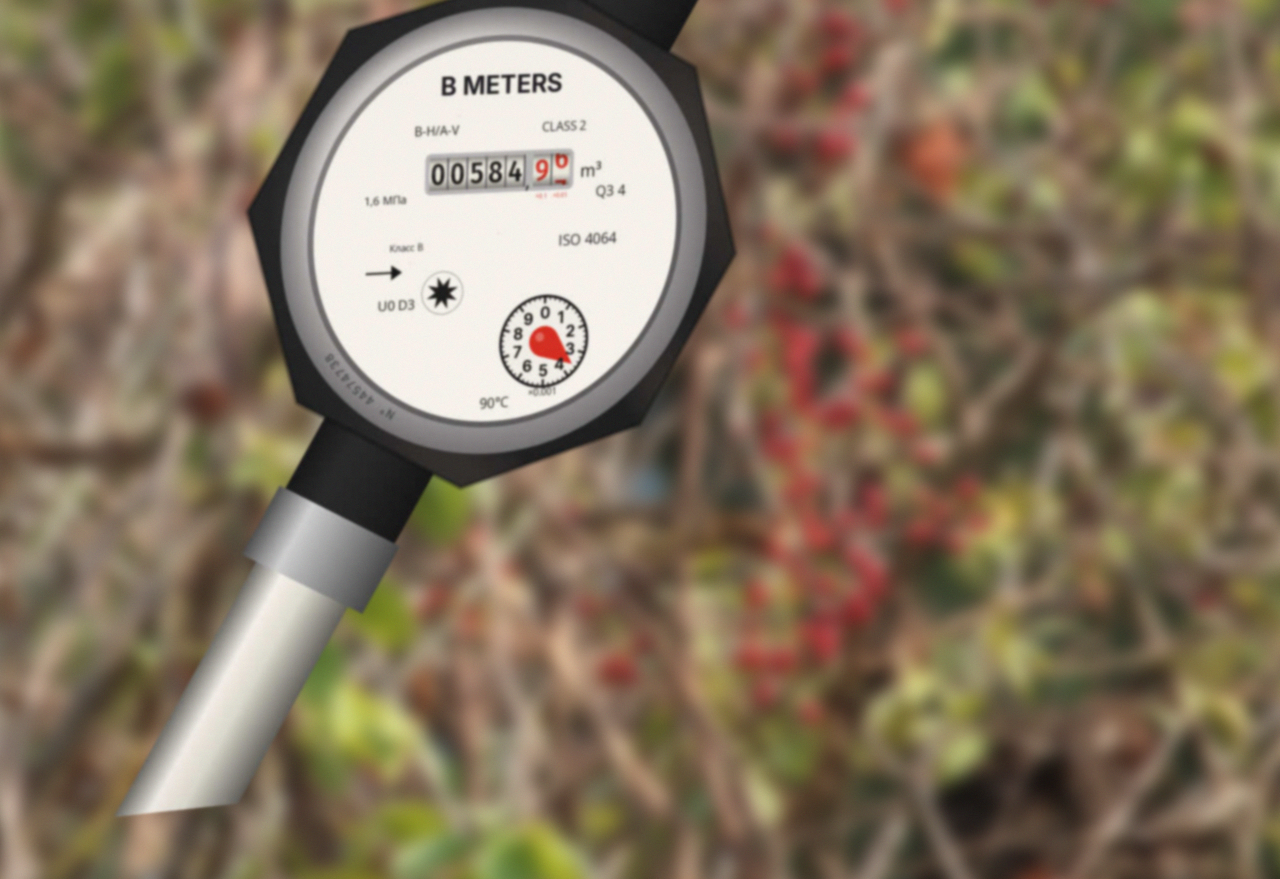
584.963 m³
